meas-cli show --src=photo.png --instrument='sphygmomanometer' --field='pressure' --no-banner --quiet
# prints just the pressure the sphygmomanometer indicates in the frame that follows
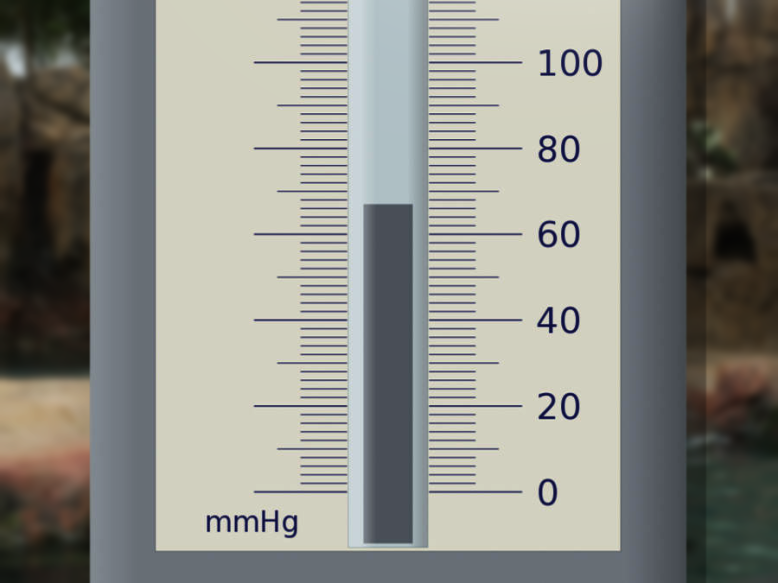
67 mmHg
